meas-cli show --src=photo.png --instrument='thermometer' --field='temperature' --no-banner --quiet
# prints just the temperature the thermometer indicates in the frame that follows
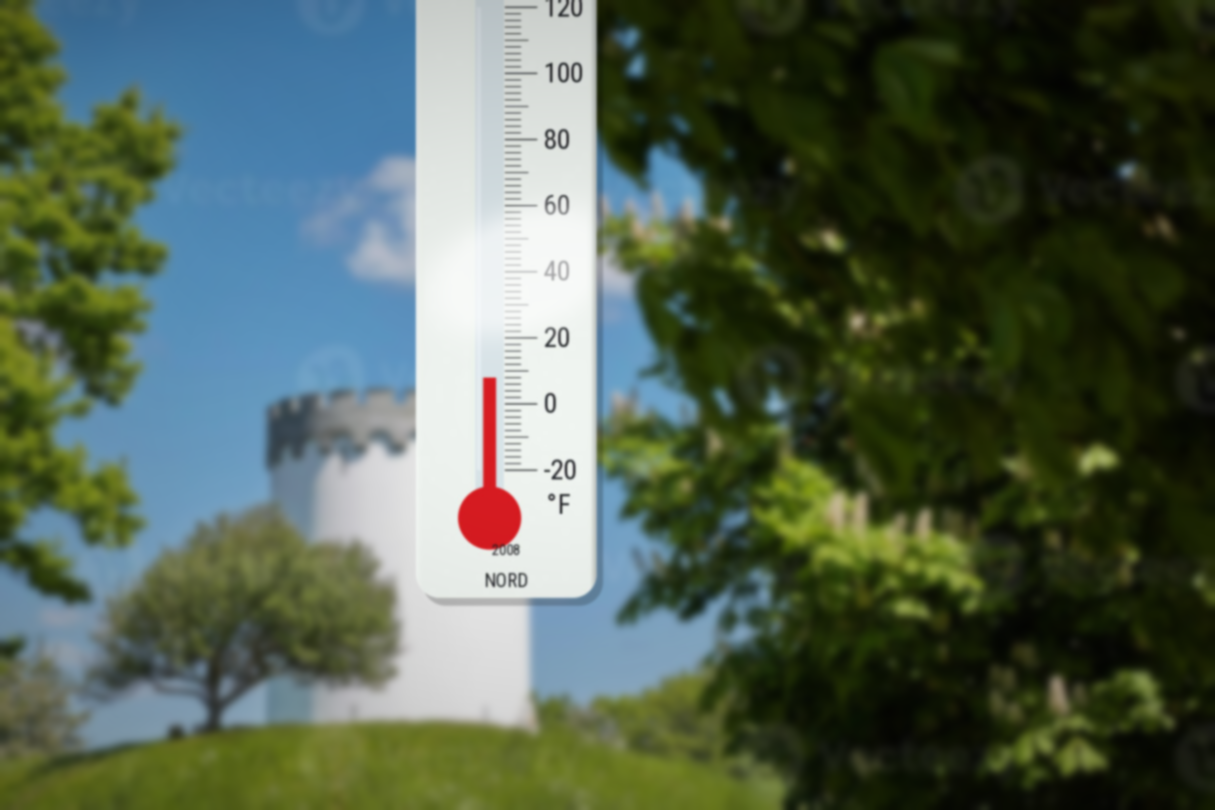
8 °F
